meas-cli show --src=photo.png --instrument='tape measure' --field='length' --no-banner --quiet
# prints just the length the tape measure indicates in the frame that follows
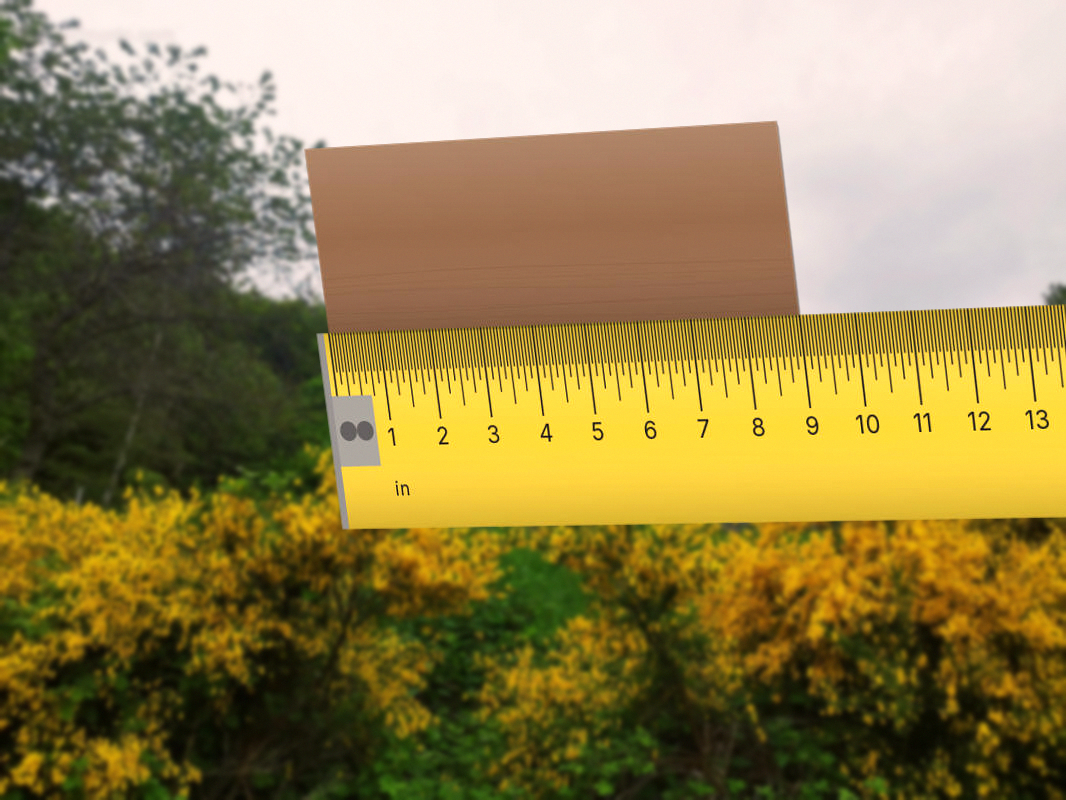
9 in
